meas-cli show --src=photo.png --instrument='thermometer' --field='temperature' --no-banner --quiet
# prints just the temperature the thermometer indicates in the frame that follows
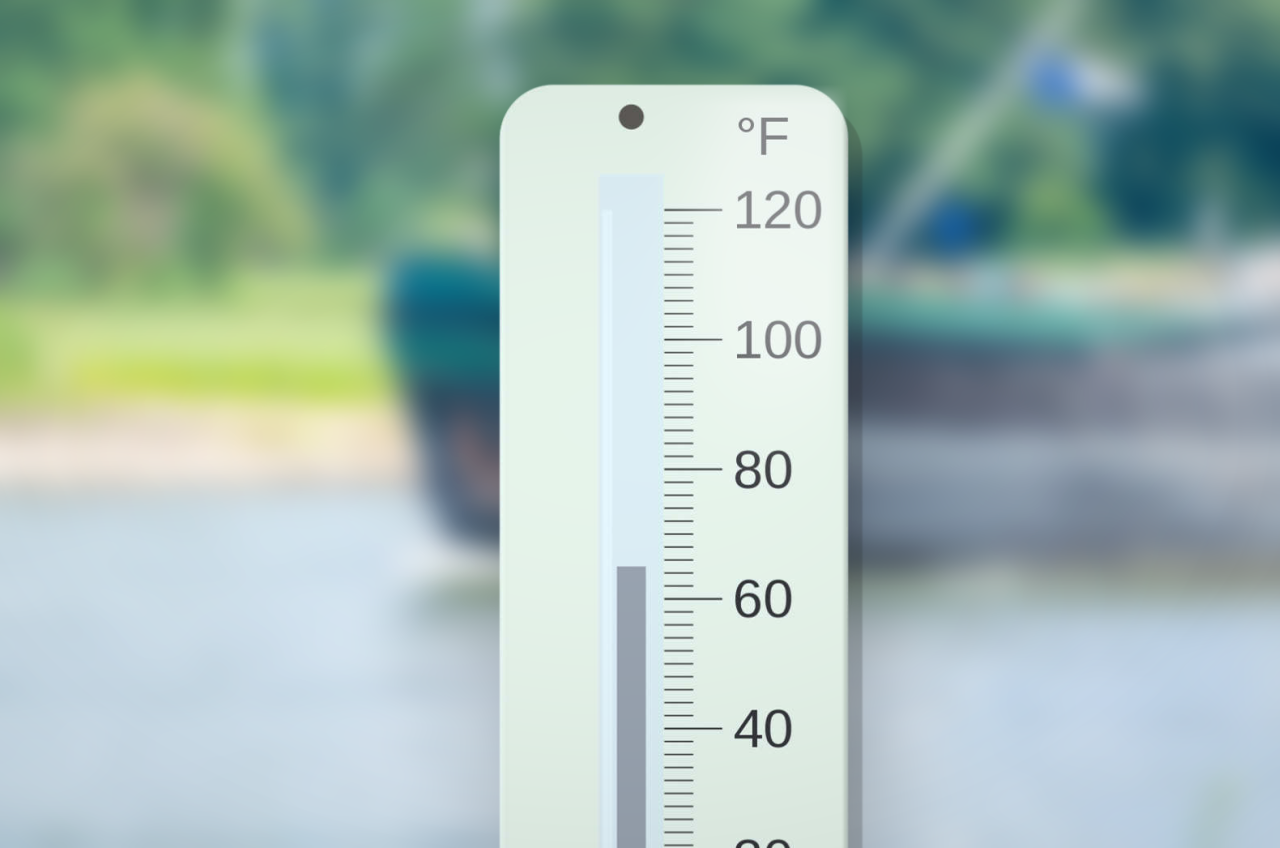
65 °F
